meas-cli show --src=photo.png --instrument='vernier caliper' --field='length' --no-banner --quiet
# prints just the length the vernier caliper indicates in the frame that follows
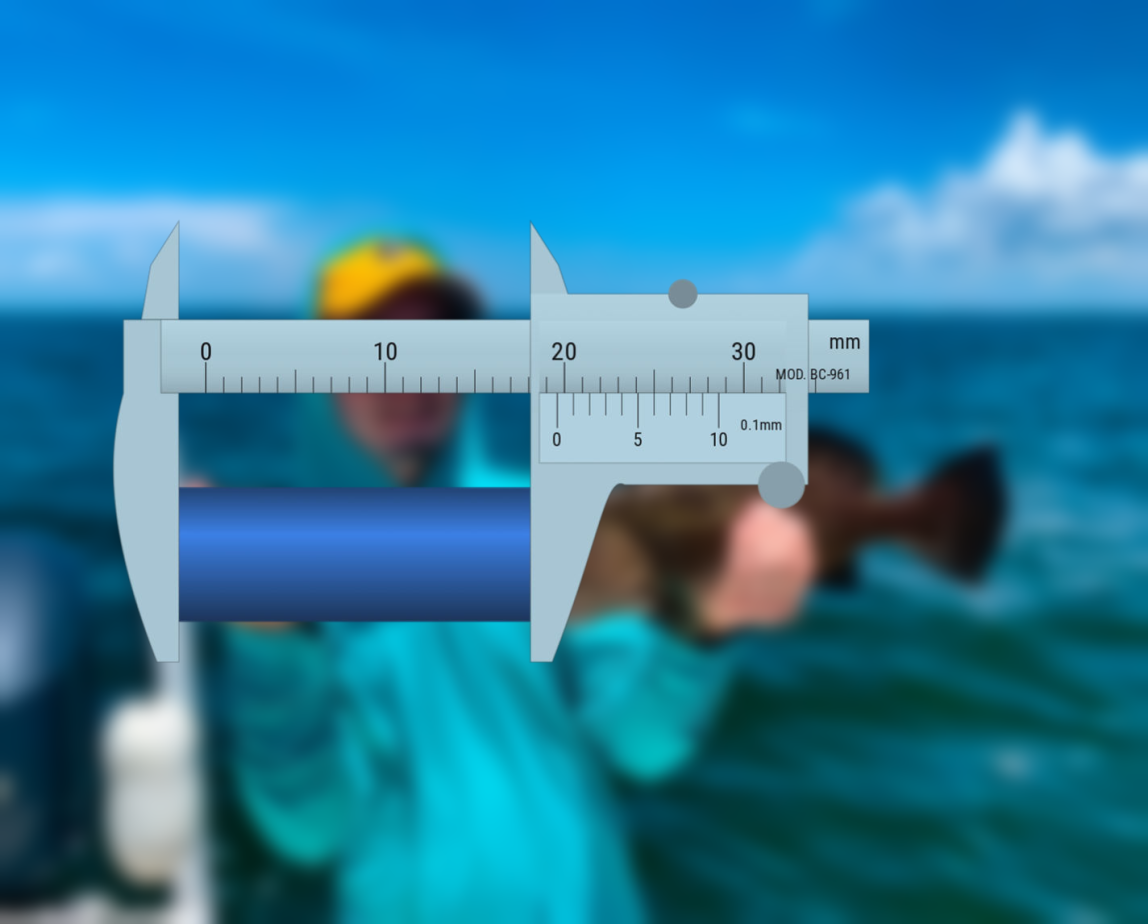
19.6 mm
